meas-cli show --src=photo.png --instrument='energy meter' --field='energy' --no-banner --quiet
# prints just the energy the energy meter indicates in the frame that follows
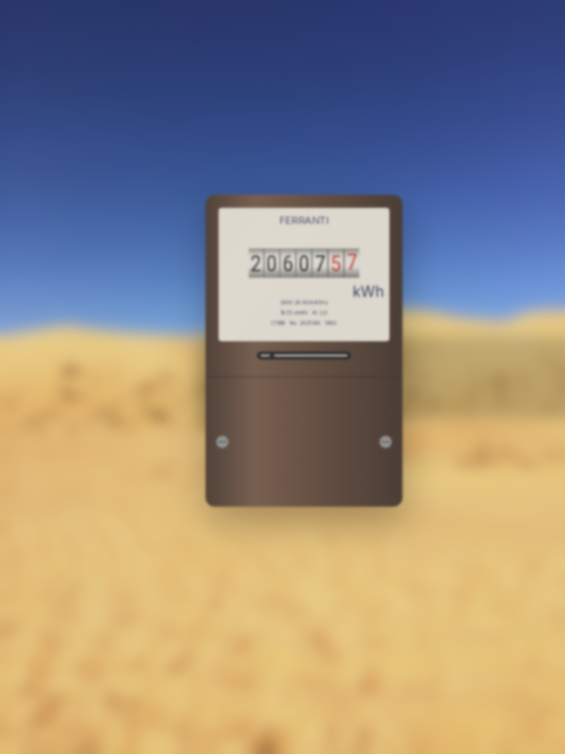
20607.57 kWh
